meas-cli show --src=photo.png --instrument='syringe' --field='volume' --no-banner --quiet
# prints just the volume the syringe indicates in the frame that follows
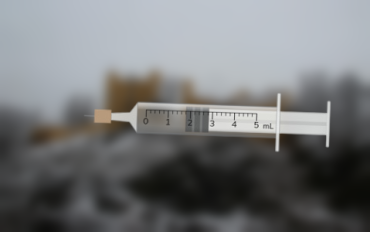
1.8 mL
